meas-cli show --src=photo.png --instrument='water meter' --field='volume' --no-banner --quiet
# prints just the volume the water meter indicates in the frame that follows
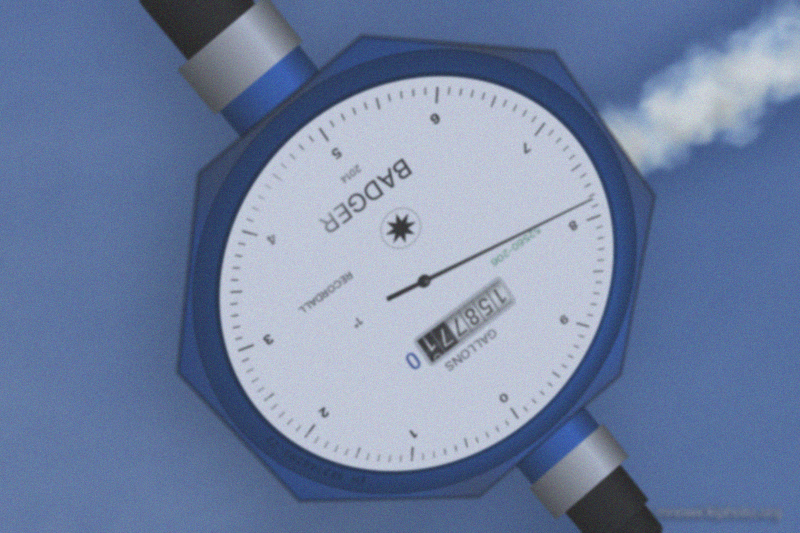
1587707.8 gal
